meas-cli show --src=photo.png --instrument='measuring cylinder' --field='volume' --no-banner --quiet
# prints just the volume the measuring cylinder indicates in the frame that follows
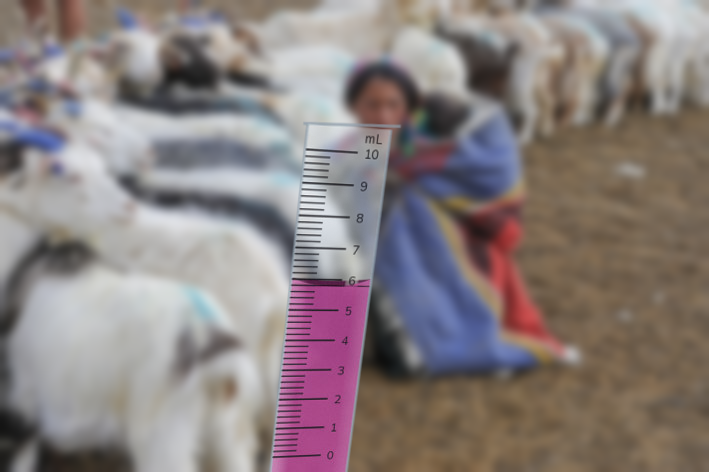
5.8 mL
